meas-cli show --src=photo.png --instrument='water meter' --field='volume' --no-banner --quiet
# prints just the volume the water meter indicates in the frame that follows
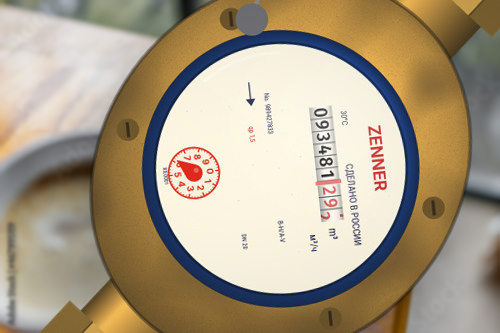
93481.2916 m³
